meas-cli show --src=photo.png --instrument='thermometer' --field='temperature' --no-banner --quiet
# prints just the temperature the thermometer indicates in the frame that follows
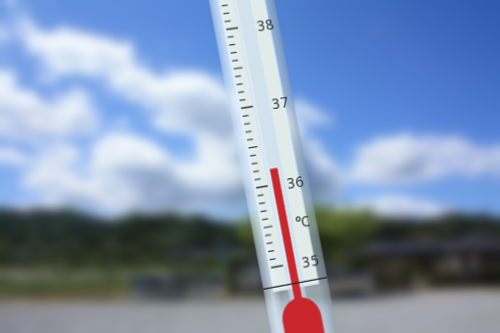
36.2 °C
